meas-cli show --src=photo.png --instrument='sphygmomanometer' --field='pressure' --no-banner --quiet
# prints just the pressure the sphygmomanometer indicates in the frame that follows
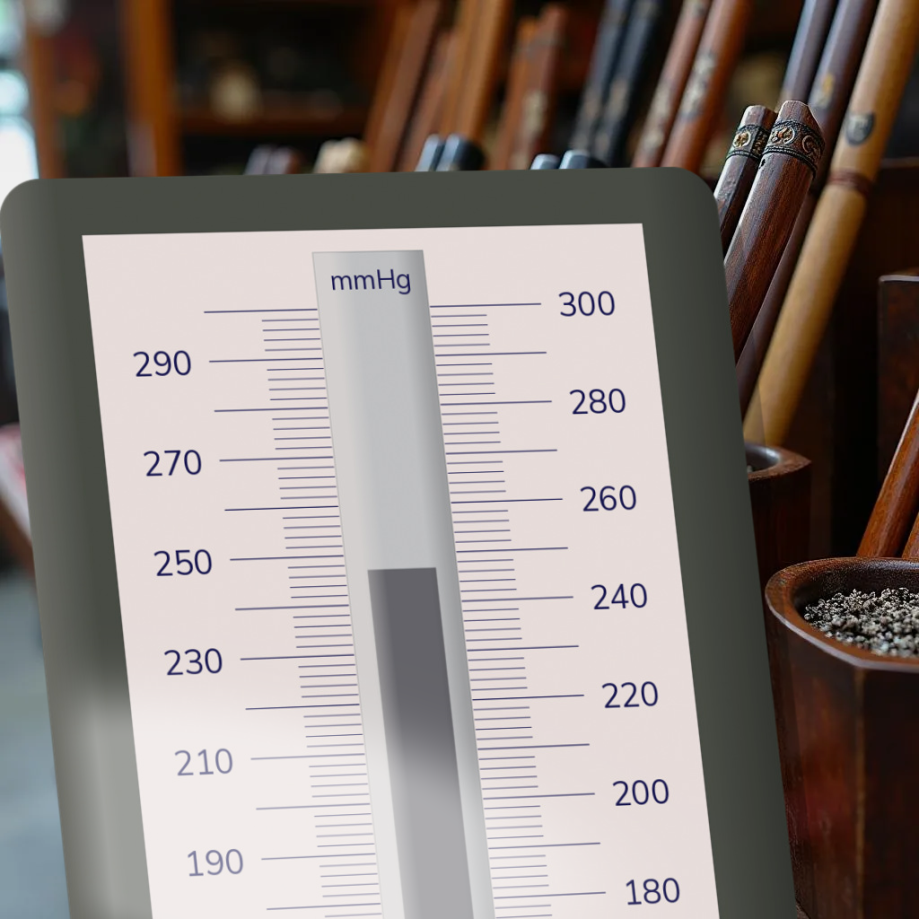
247 mmHg
